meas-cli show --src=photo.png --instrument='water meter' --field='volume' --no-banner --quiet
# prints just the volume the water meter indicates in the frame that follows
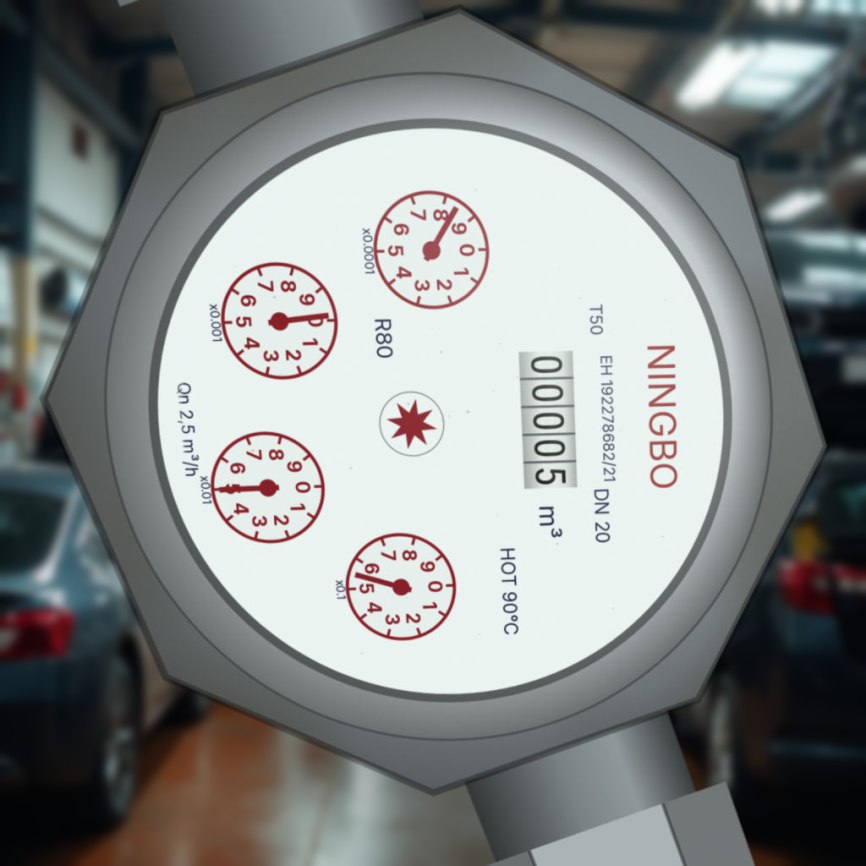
5.5498 m³
